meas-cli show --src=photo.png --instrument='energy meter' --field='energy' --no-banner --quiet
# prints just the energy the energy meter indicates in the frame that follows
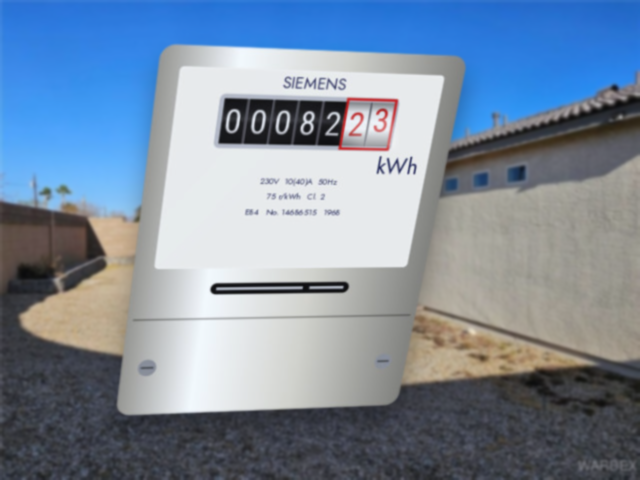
82.23 kWh
